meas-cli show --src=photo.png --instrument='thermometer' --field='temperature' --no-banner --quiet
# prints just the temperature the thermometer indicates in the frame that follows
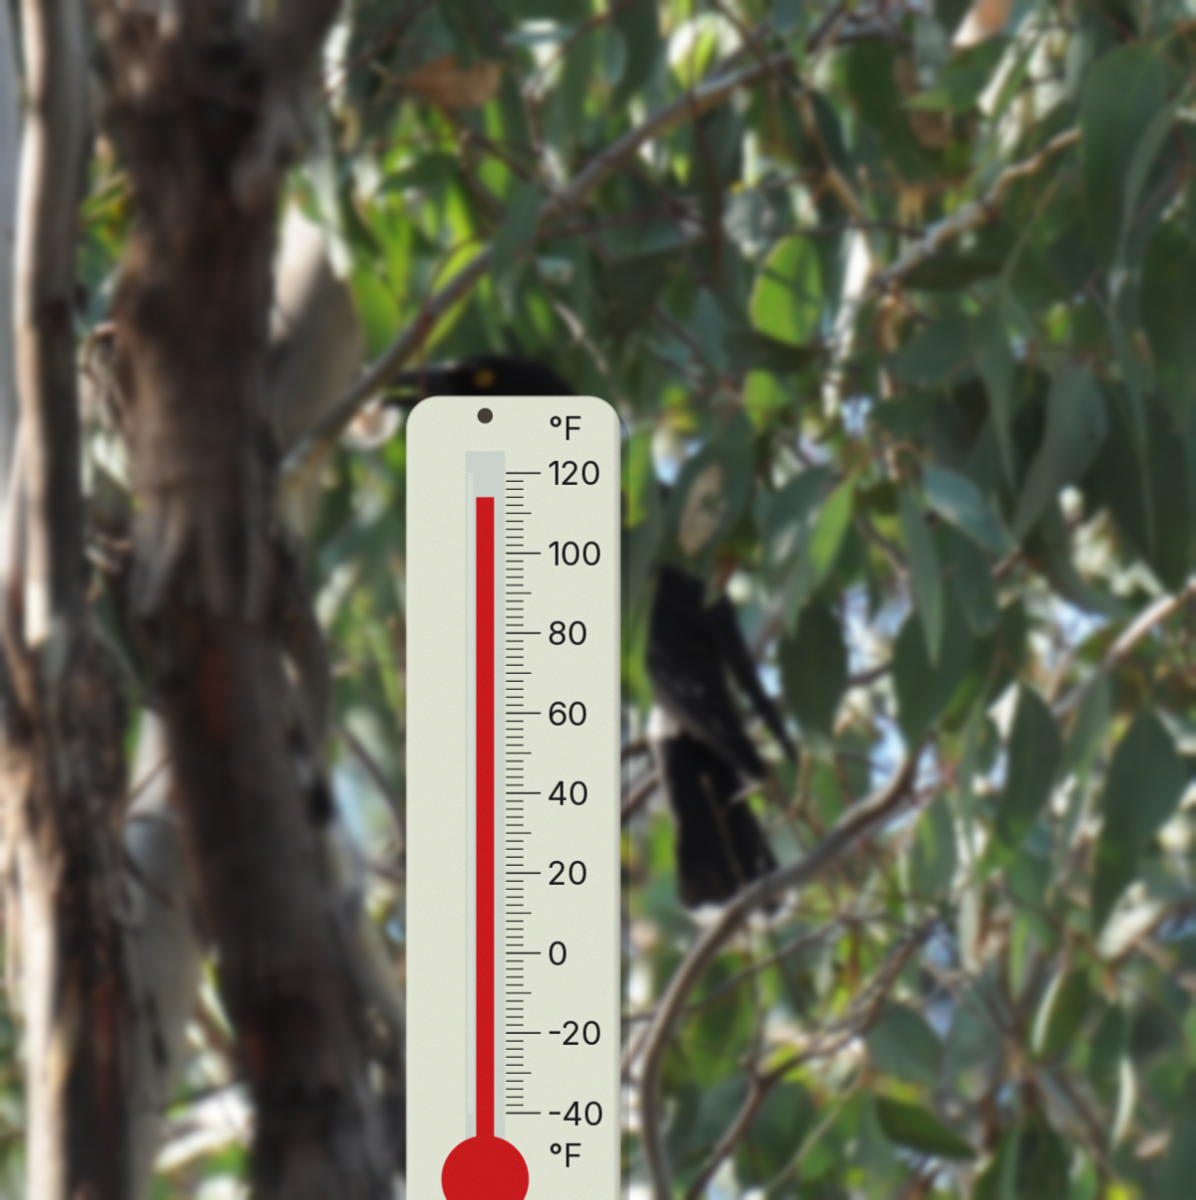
114 °F
